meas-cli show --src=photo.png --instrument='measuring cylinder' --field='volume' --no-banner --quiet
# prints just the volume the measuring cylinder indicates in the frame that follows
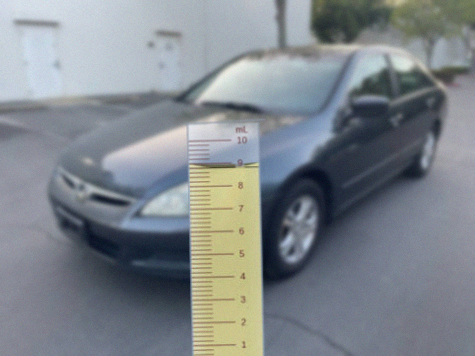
8.8 mL
